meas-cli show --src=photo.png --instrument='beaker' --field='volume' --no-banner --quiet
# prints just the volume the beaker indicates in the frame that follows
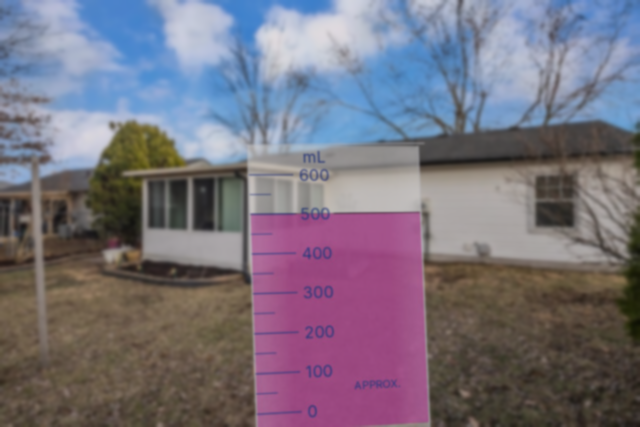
500 mL
